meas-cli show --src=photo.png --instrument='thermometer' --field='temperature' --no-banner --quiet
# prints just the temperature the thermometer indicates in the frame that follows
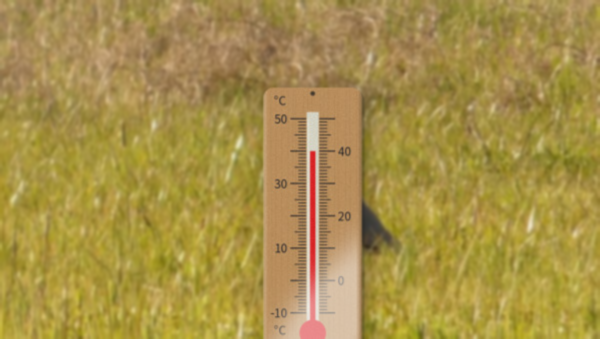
40 °C
